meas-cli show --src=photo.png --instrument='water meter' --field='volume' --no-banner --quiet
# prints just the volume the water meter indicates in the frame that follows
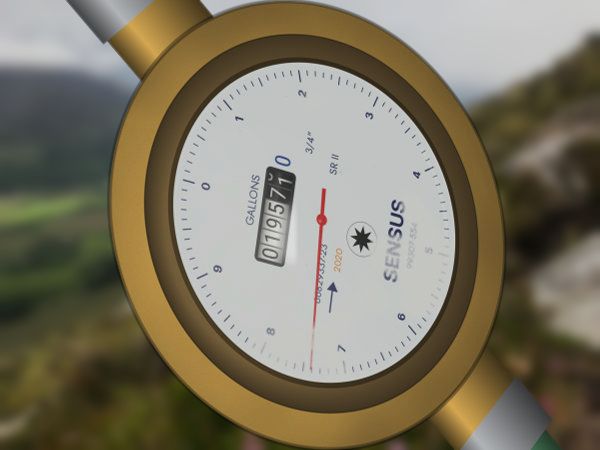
195707.4 gal
